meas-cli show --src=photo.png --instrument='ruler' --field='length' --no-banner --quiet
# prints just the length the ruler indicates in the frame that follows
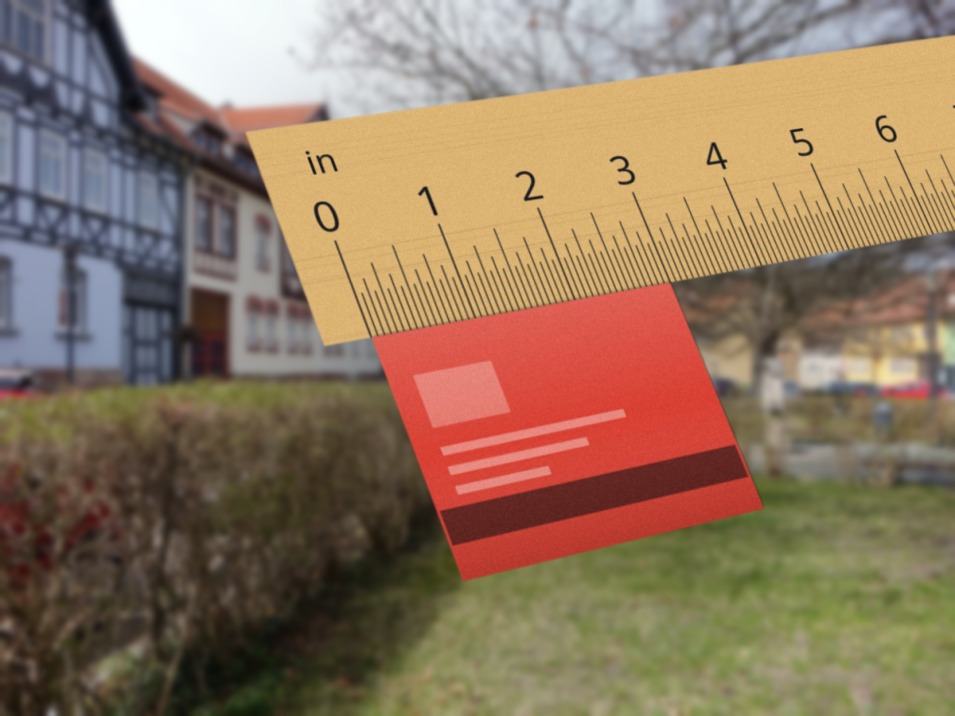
3 in
